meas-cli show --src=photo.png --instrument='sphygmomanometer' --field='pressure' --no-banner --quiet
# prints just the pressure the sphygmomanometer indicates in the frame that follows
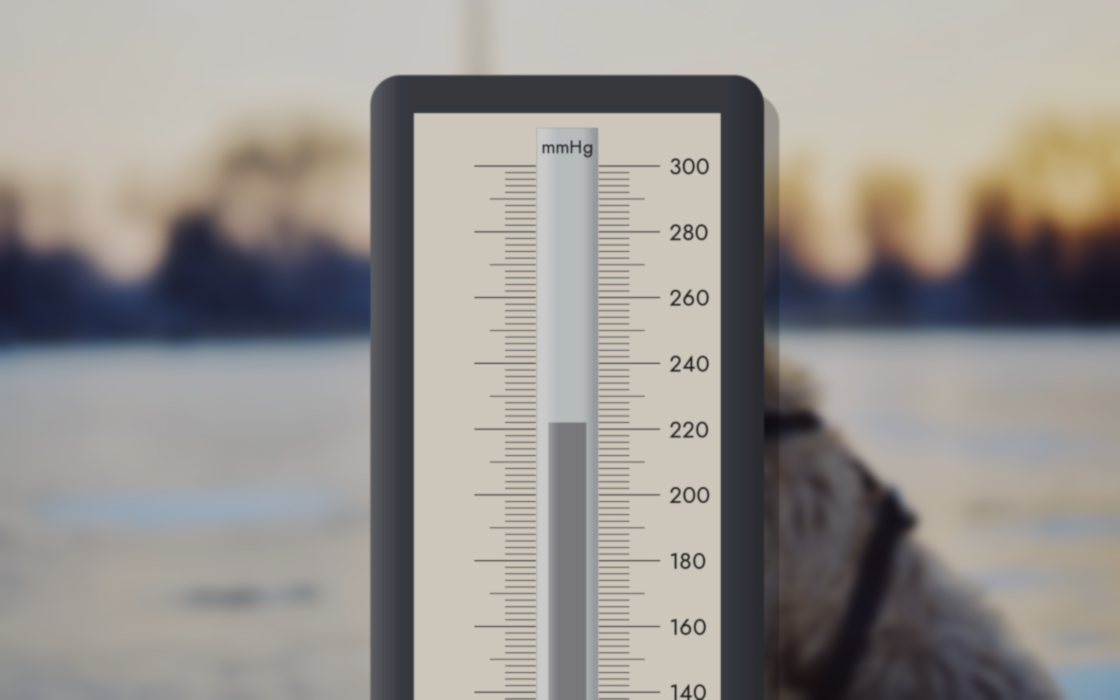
222 mmHg
